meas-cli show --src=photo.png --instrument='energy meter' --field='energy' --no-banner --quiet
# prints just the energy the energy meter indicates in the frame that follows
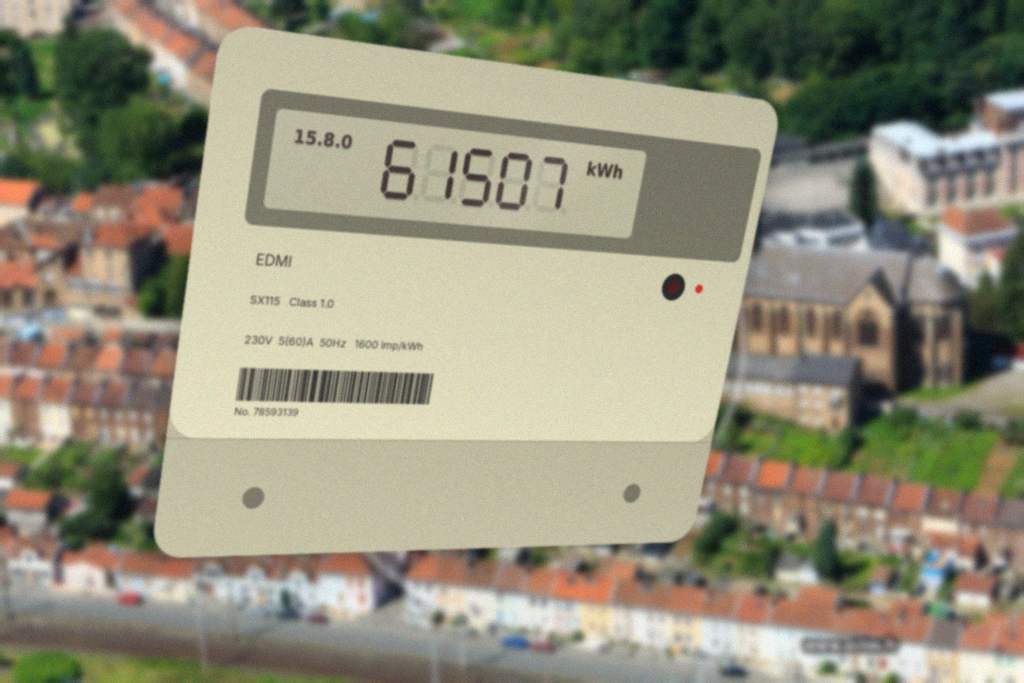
61507 kWh
